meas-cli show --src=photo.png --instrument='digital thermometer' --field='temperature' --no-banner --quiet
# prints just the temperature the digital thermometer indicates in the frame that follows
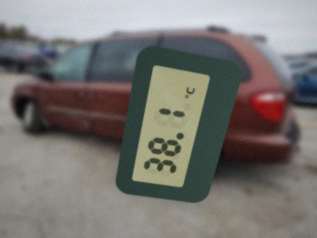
38.1 °C
